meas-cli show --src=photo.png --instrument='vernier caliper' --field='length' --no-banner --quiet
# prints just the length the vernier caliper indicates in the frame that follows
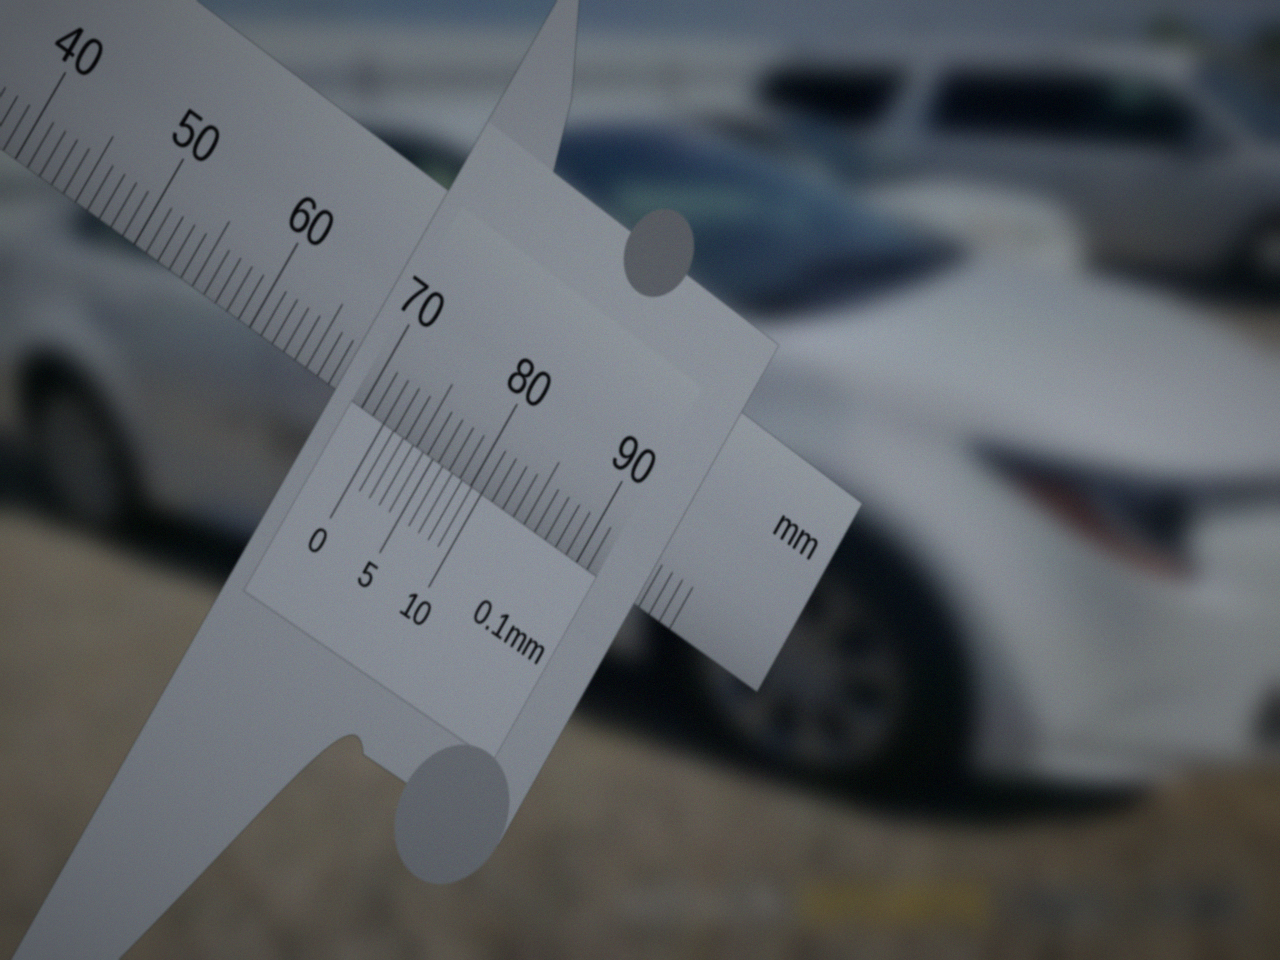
72.0 mm
